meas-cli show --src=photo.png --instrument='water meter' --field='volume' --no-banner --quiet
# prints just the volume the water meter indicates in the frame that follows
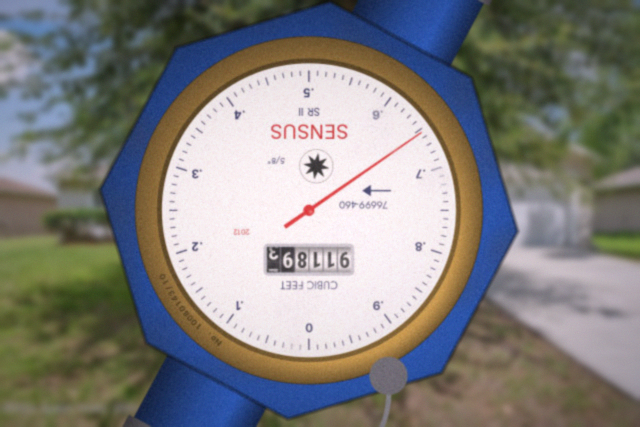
911892.65 ft³
